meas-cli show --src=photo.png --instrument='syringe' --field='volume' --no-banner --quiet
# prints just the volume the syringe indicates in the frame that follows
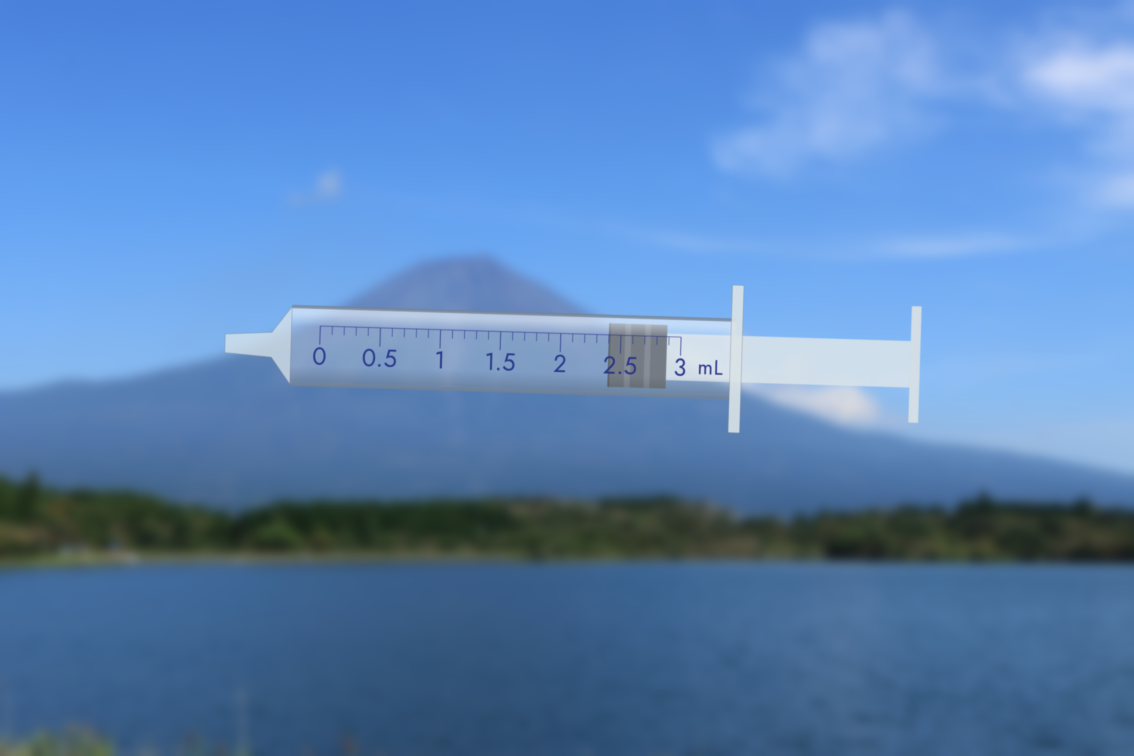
2.4 mL
